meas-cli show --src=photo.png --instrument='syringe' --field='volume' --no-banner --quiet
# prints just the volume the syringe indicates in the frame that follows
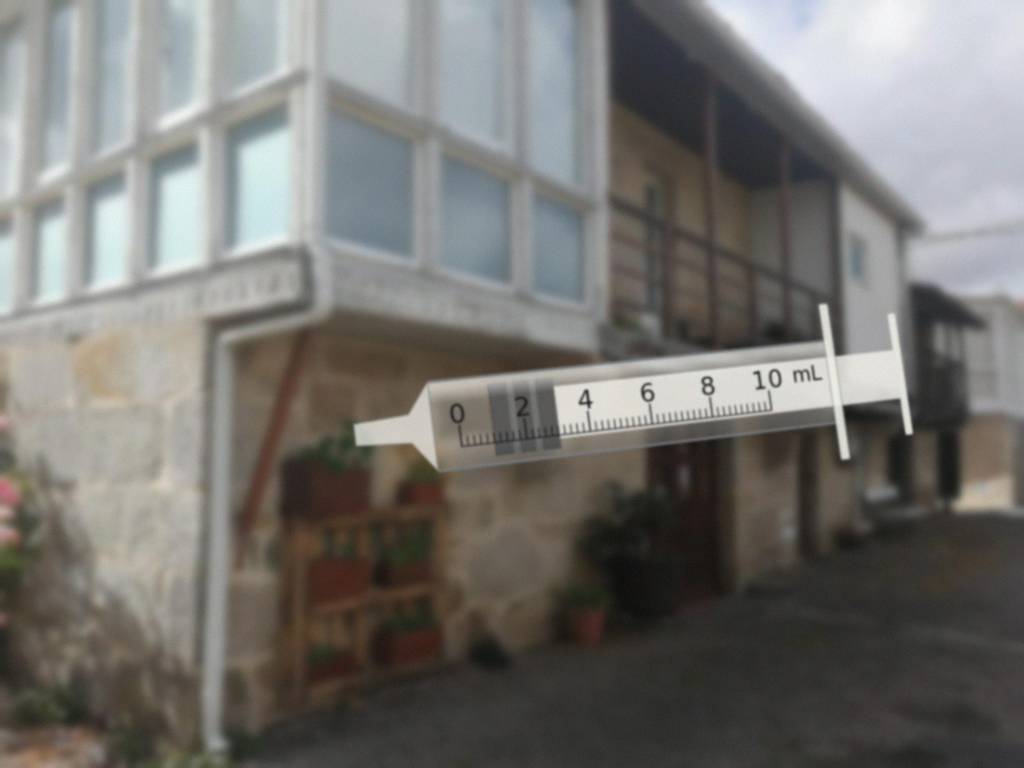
1 mL
